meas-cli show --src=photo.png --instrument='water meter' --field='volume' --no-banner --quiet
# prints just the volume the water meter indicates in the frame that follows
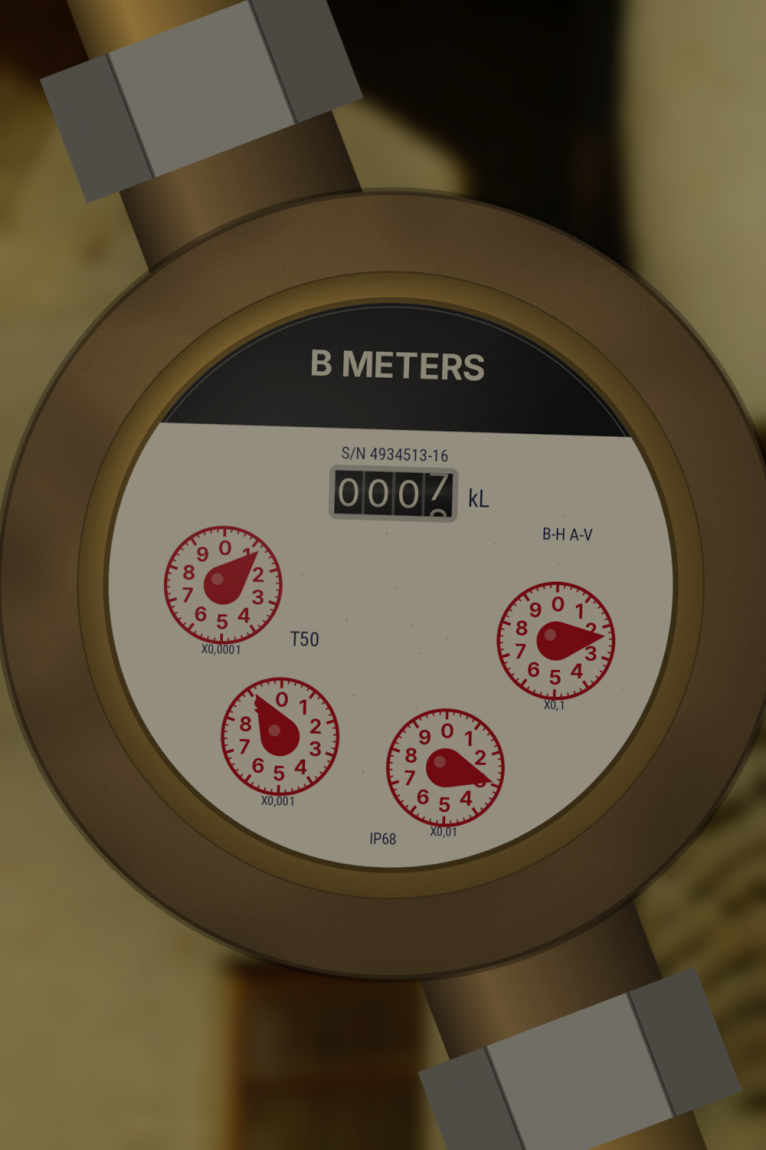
7.2291 kL
